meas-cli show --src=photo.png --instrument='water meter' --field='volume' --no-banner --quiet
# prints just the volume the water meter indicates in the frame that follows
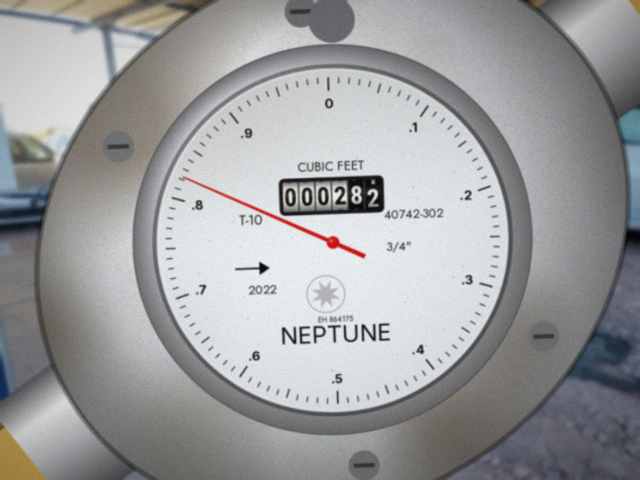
281.82 ft³
